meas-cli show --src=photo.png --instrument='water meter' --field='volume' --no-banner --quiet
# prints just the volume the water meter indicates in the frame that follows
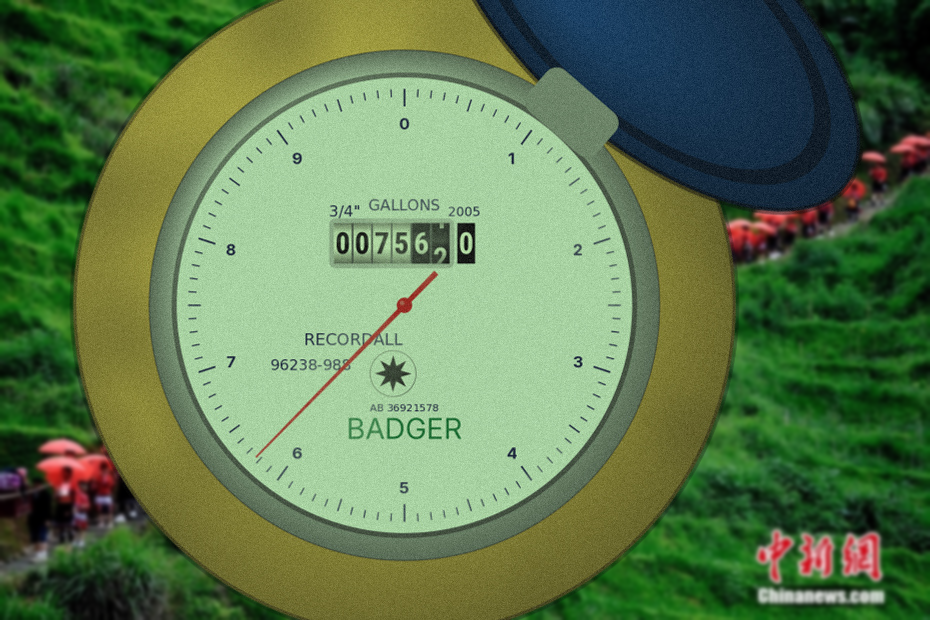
75616.2 gal
